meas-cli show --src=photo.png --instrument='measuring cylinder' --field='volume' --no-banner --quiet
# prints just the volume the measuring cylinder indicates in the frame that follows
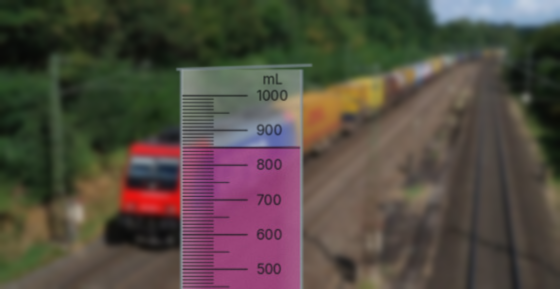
850 mL
